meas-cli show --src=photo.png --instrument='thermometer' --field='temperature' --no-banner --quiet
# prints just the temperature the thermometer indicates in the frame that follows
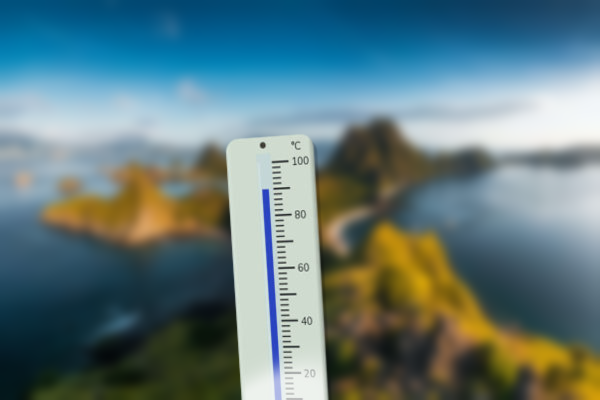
90 °C
